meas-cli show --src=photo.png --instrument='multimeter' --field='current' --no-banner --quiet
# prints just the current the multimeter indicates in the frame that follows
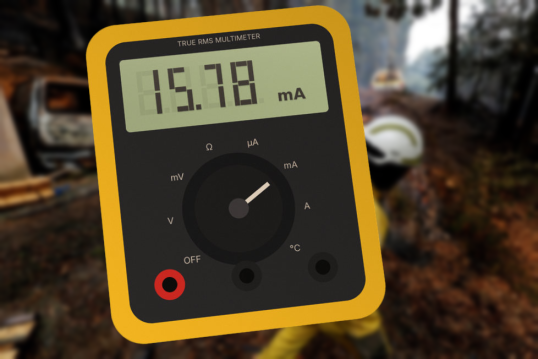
15.78 mA
